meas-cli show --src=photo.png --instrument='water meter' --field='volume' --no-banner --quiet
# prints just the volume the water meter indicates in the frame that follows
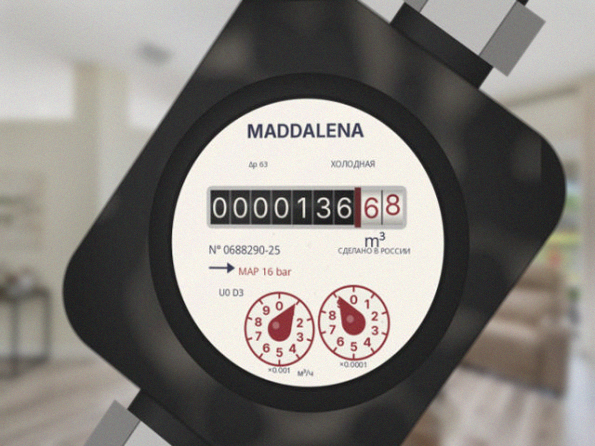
136.6809 m³
